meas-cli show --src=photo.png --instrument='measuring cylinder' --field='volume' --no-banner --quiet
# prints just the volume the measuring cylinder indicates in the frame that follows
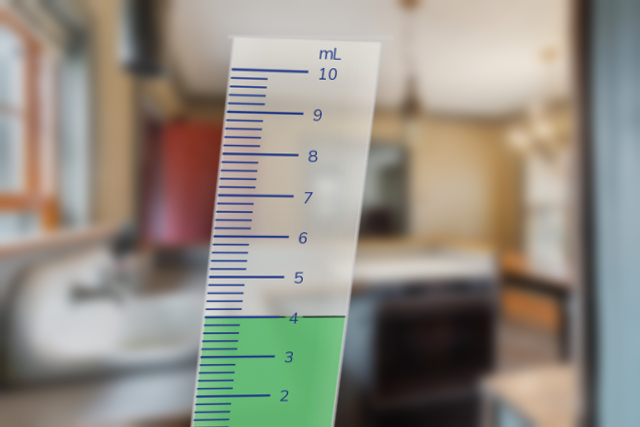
4 mL
